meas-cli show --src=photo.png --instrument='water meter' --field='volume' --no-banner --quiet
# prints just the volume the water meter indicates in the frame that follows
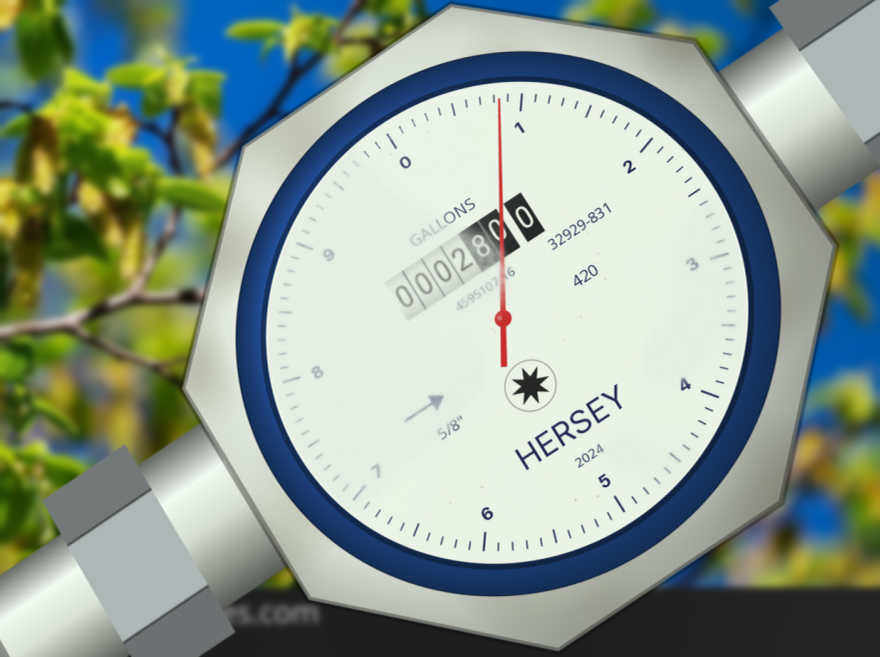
2800.8 gal
